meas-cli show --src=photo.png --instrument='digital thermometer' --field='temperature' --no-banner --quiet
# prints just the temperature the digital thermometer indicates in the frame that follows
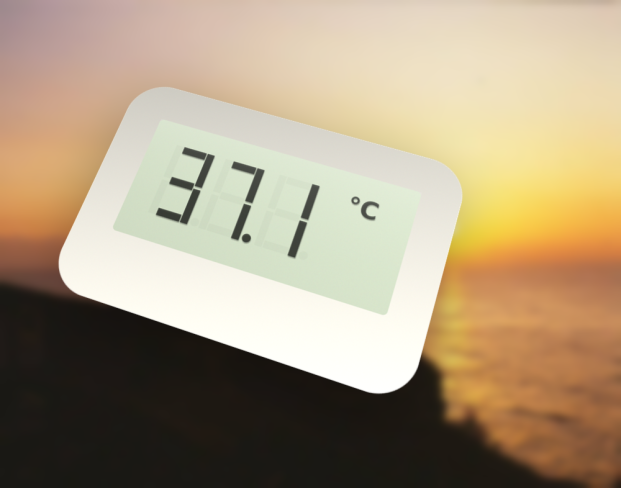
37.1 °C
